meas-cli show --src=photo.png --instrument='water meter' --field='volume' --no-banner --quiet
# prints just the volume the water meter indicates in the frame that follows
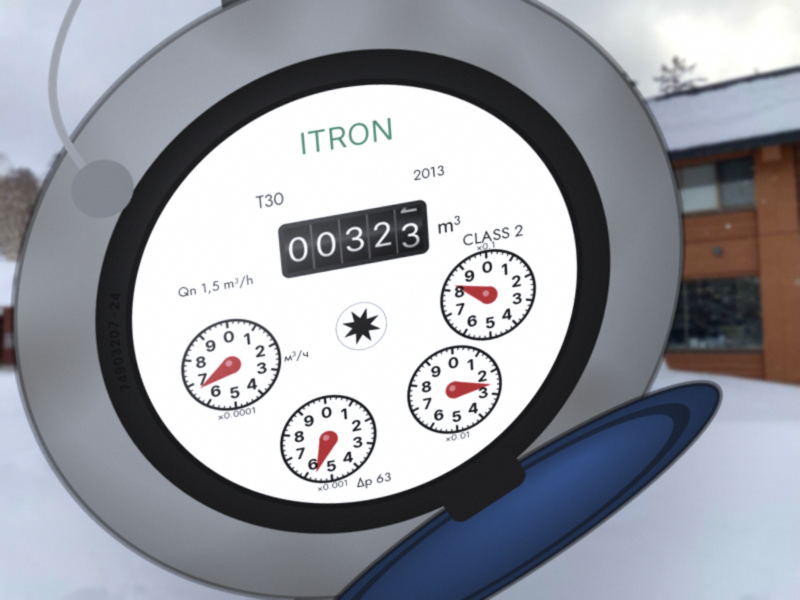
322.8256 m³
